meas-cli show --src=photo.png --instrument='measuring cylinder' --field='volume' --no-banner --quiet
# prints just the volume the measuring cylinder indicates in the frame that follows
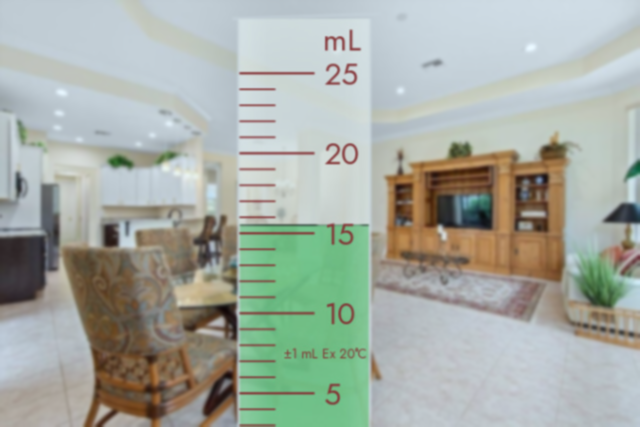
15.5 mL
